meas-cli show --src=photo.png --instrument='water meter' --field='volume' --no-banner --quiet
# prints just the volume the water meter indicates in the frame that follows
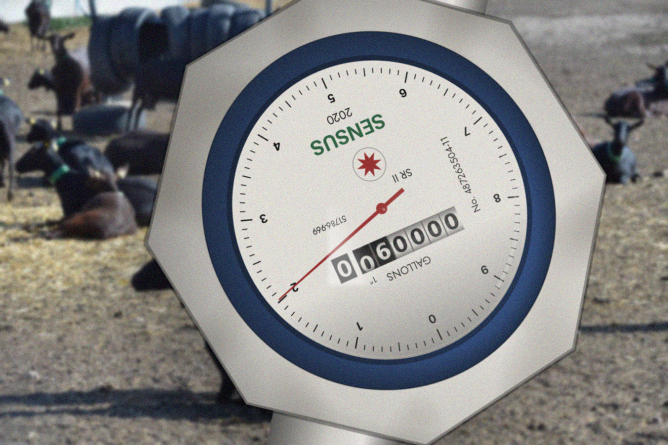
902.0 gal
